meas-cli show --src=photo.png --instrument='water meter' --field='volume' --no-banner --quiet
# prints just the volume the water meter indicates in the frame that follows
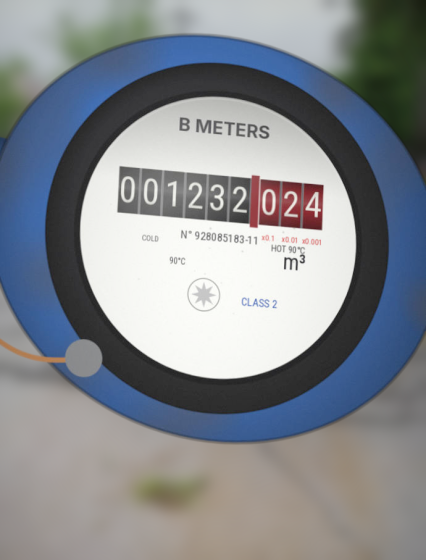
1232.024 m³
